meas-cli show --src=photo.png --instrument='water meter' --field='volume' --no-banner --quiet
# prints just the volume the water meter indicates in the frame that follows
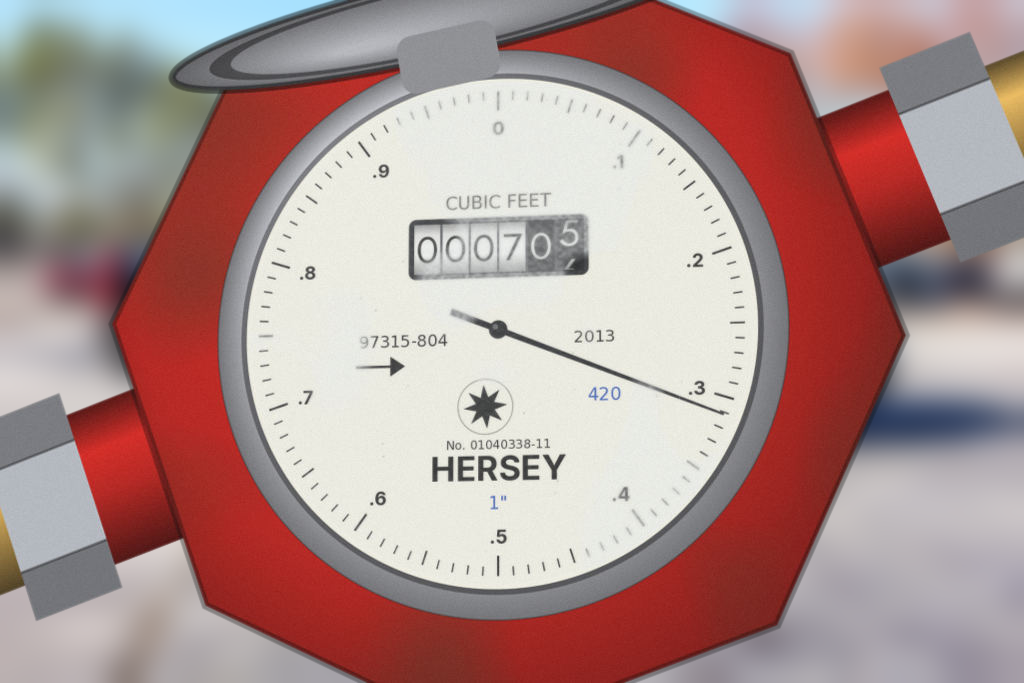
705.31 ft³
